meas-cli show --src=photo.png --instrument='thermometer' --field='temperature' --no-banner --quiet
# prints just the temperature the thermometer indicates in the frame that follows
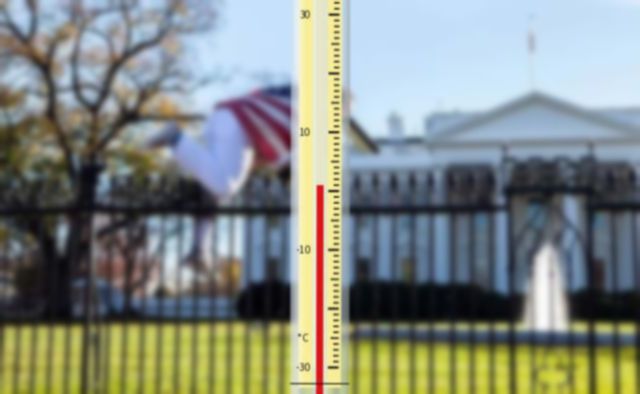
1 °C
